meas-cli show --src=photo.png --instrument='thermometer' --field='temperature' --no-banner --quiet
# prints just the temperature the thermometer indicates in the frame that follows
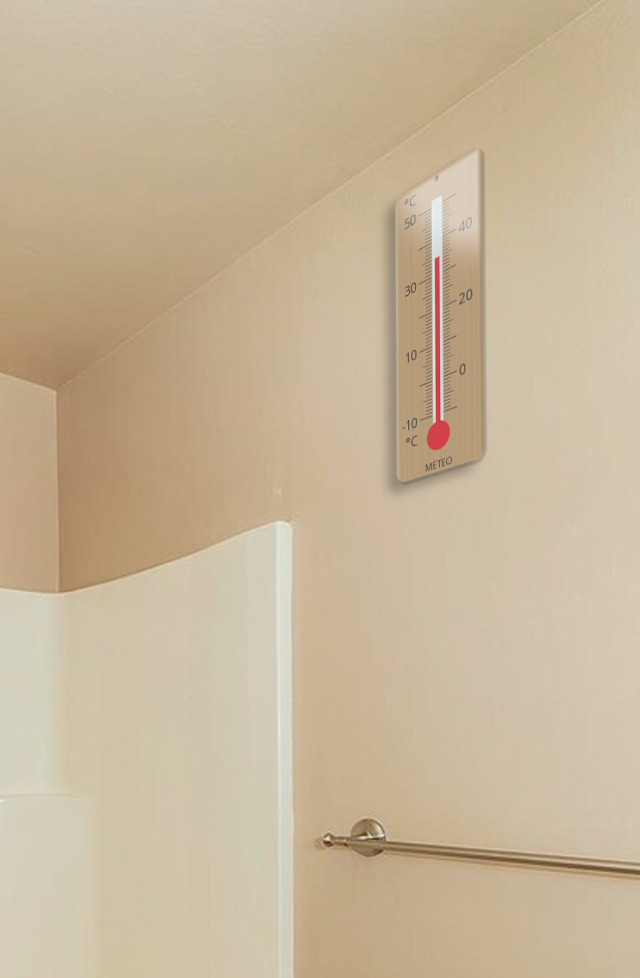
35 °C
